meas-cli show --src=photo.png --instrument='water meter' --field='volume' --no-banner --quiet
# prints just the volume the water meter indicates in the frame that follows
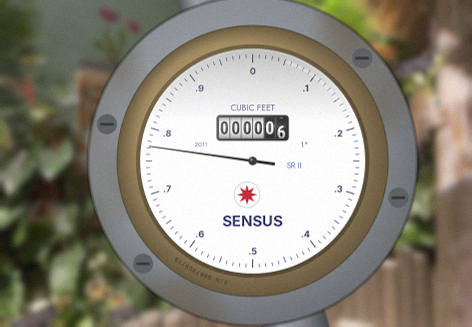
5.77 ft³
